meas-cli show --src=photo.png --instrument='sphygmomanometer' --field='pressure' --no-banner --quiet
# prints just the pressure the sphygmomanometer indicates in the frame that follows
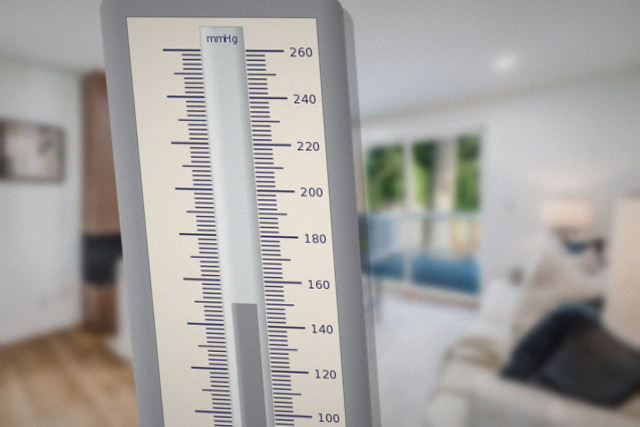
150 mmHg
